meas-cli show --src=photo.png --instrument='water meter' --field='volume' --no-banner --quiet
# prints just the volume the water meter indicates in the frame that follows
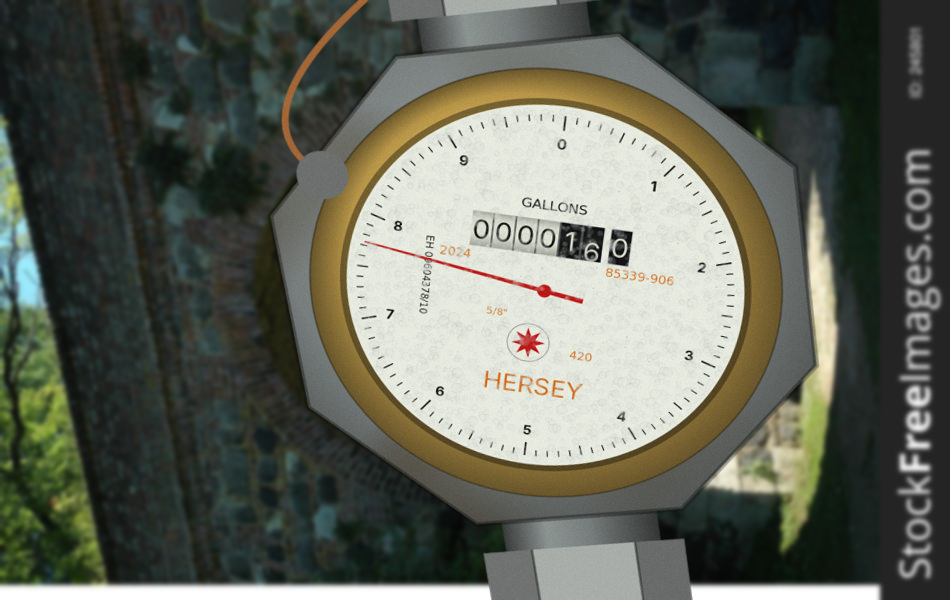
157.7 gal
